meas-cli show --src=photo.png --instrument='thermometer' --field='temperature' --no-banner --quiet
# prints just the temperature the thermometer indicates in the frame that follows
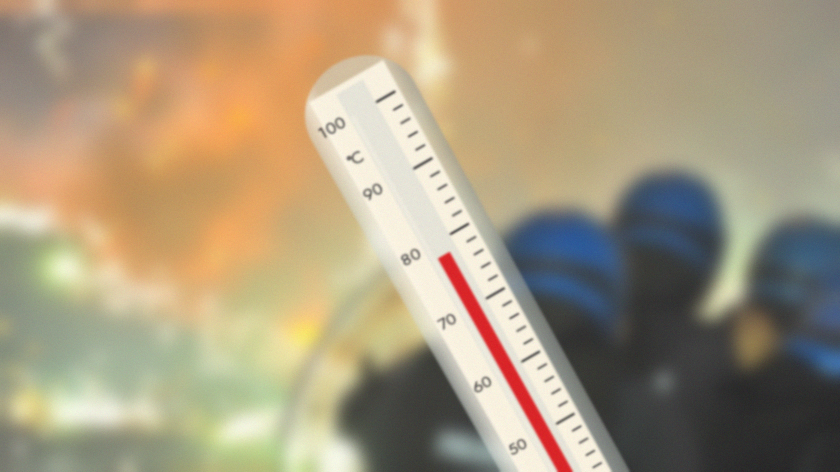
78 °C
